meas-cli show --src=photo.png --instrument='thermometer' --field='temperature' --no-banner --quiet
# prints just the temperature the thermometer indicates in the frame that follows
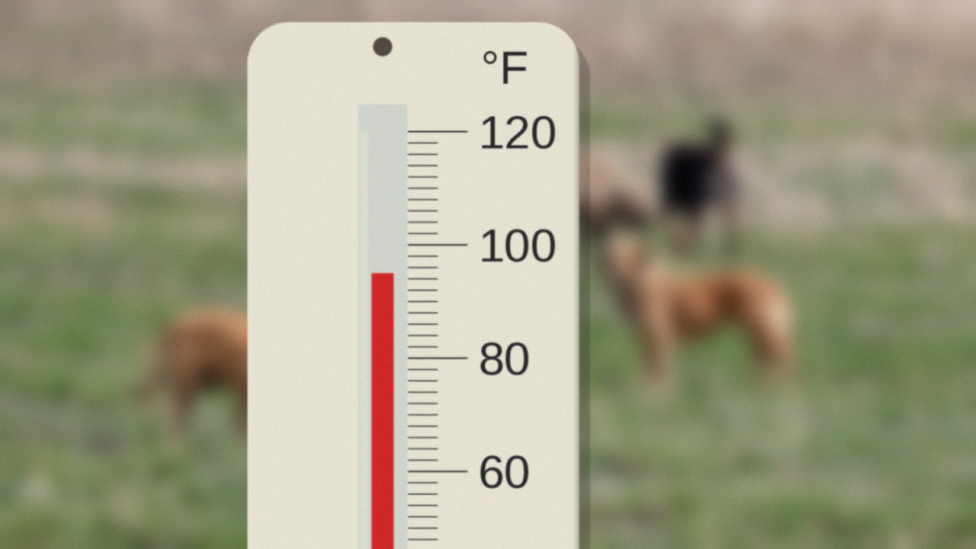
95 °F
